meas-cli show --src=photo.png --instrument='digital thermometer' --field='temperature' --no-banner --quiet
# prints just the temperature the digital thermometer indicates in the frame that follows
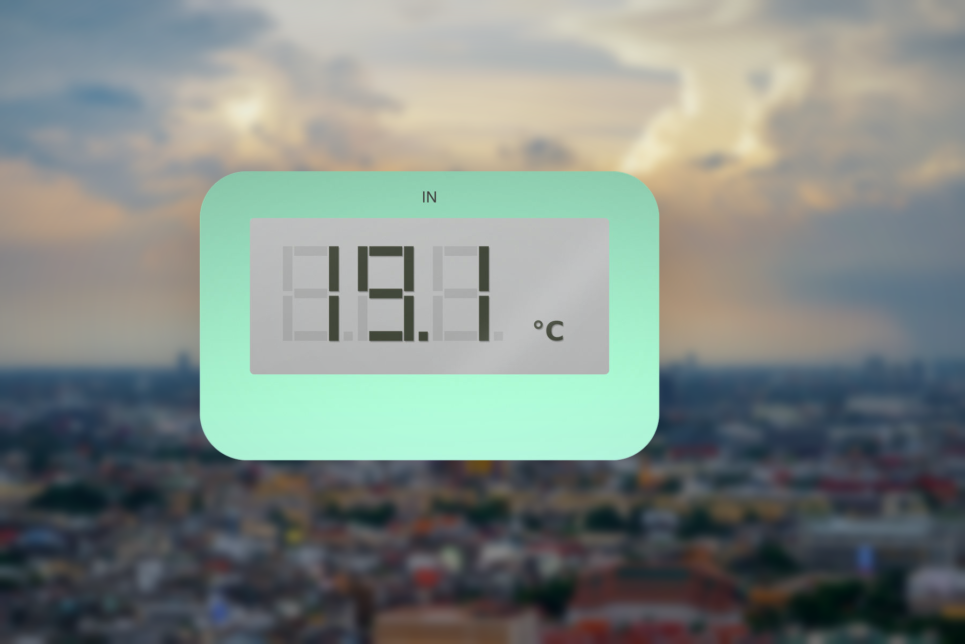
19.1 °C
